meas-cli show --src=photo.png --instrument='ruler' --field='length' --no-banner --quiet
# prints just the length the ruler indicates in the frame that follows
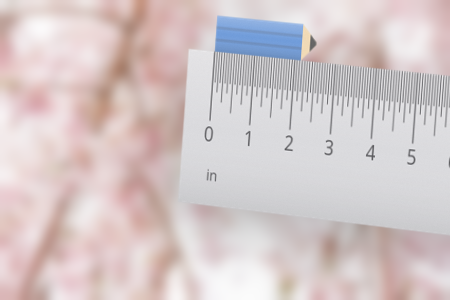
2.5 in
